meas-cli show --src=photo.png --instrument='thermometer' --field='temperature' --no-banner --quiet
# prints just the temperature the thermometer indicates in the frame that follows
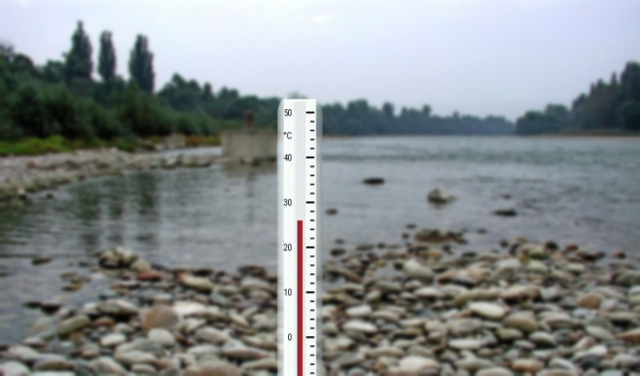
26 °C
